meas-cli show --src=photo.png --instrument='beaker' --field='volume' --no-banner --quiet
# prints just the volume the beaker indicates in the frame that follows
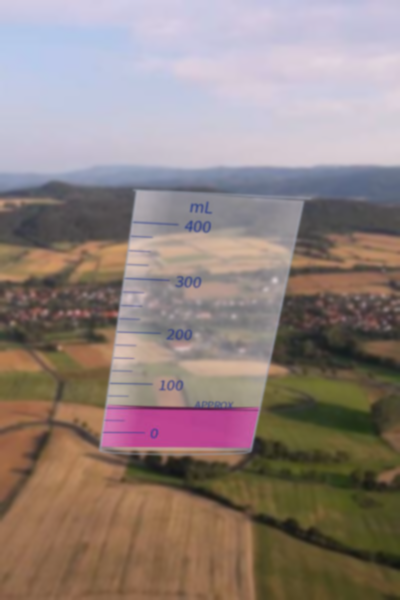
50 mL
